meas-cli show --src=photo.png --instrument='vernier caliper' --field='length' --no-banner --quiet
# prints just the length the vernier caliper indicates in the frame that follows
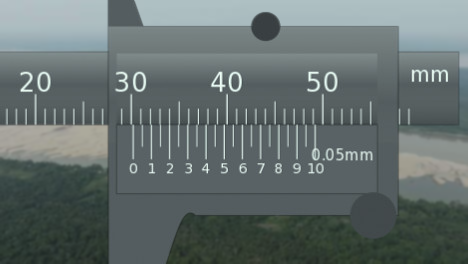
30.2 mm
